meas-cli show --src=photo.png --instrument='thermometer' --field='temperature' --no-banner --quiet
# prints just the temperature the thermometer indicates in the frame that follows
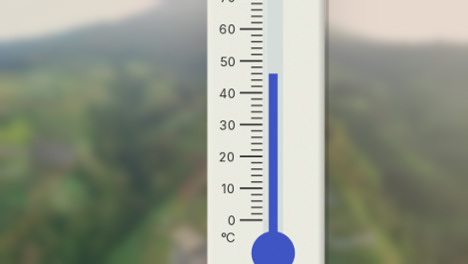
46 °C
